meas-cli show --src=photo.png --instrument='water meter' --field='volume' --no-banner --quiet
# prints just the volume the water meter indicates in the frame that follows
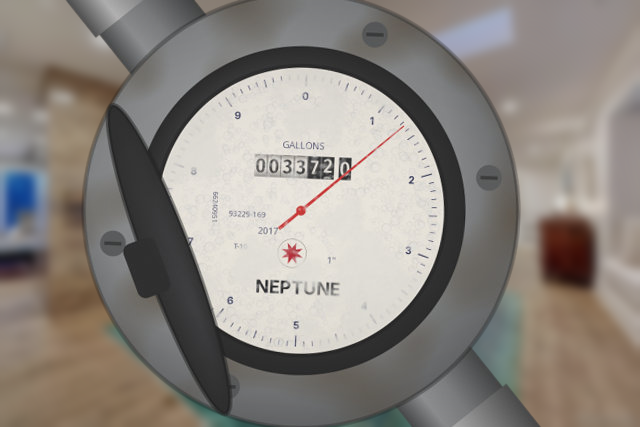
33721.3 gal
